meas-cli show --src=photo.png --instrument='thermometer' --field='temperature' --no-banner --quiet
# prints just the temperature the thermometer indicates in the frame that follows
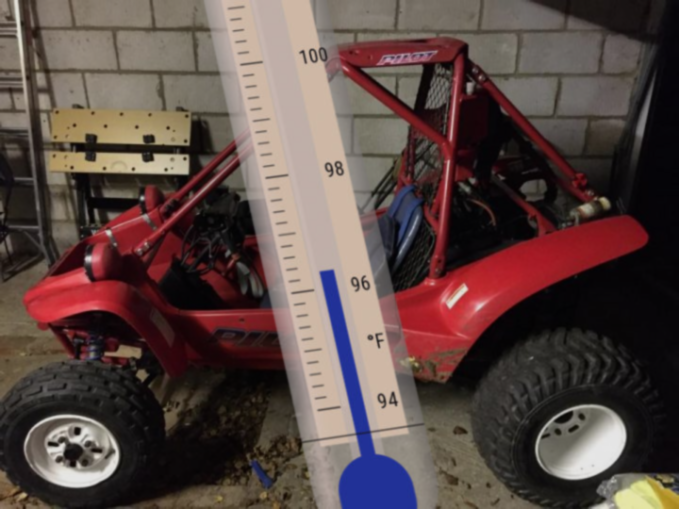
96.3 °F
